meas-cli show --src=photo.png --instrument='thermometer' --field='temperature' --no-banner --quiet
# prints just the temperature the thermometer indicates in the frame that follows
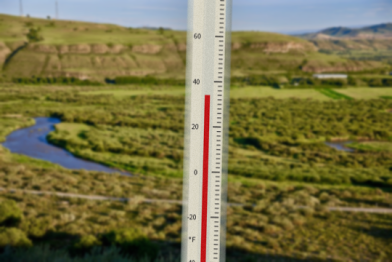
34 °F
